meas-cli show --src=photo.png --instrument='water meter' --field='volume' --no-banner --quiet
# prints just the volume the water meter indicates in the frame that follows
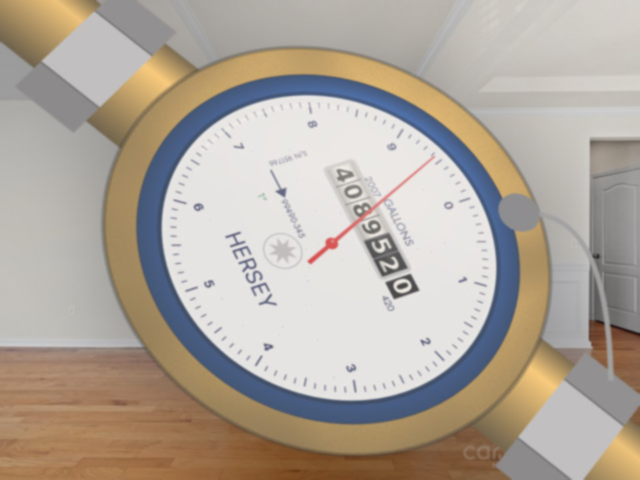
4089519.4 gal
